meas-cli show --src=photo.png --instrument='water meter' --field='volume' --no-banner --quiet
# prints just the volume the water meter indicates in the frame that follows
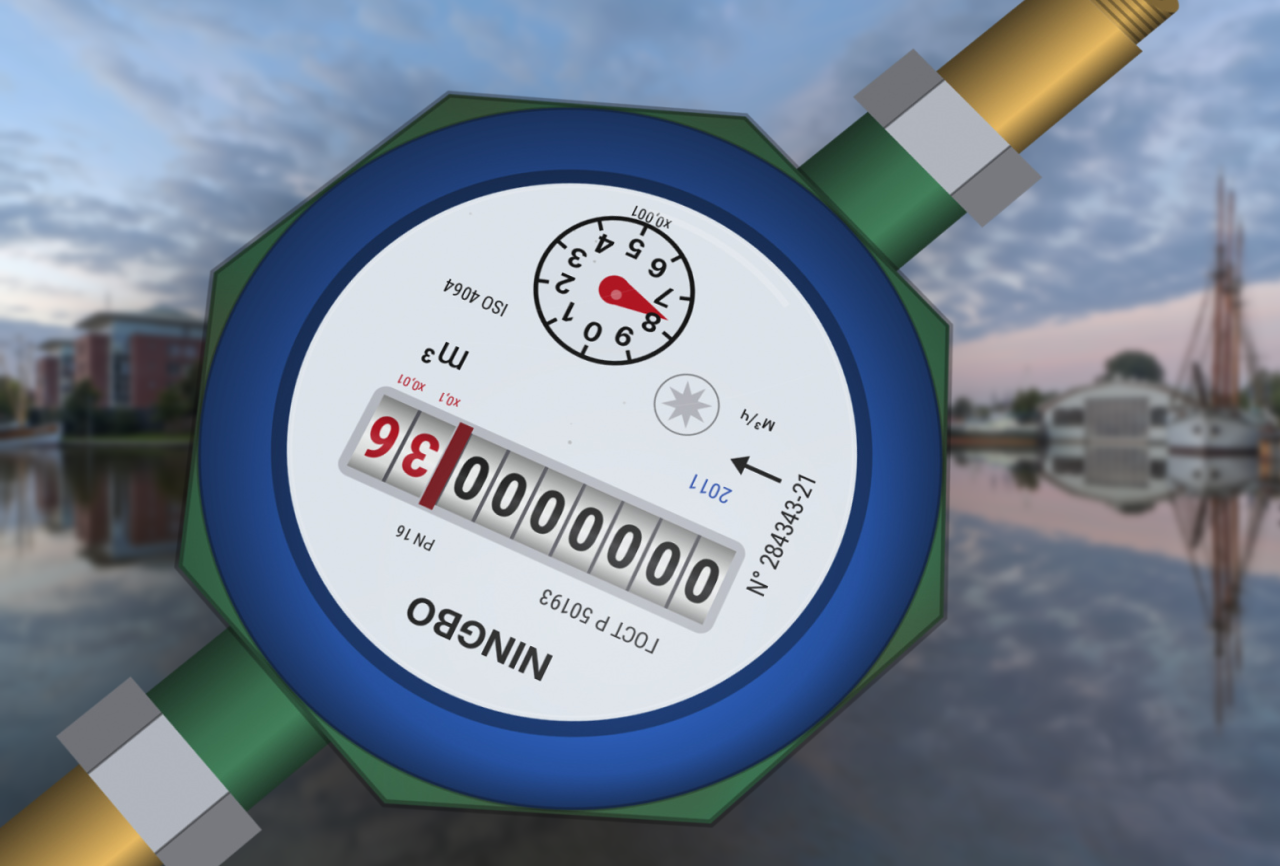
0.367 m³
